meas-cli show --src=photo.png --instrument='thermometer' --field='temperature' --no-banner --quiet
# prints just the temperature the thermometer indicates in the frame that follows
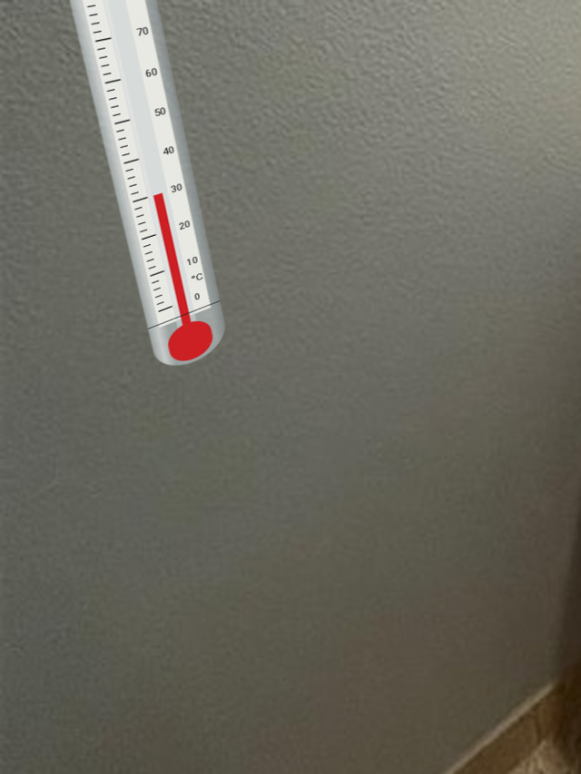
30 °C
